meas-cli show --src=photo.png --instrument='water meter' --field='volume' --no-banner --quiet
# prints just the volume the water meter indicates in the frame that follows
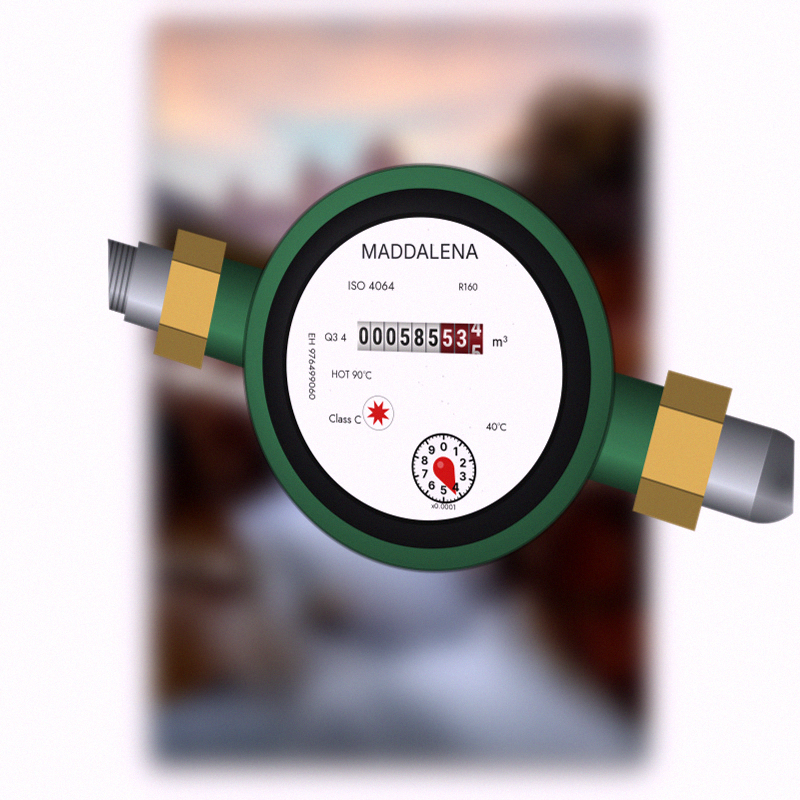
585.5344 m³
